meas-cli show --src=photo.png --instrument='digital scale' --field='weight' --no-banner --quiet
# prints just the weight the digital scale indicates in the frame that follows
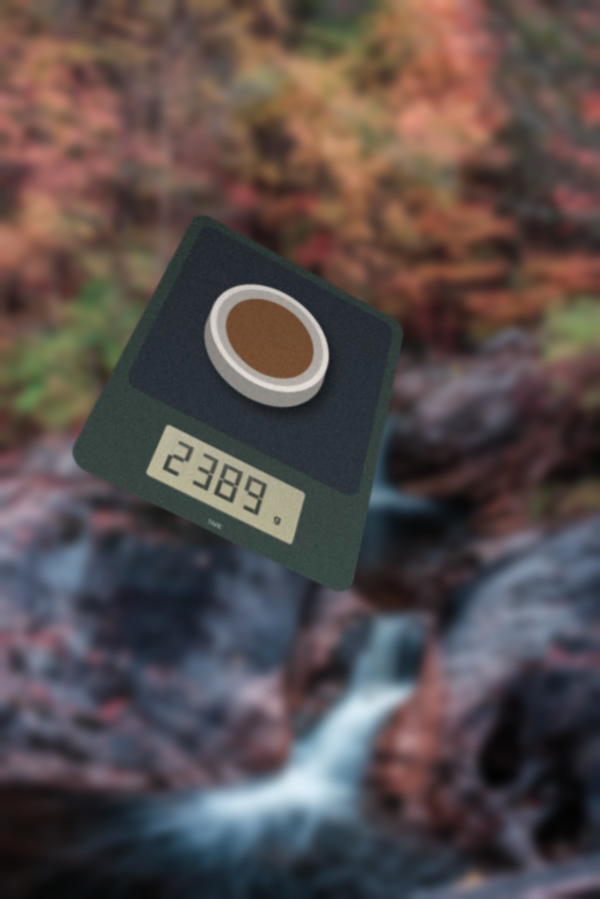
2389 g
